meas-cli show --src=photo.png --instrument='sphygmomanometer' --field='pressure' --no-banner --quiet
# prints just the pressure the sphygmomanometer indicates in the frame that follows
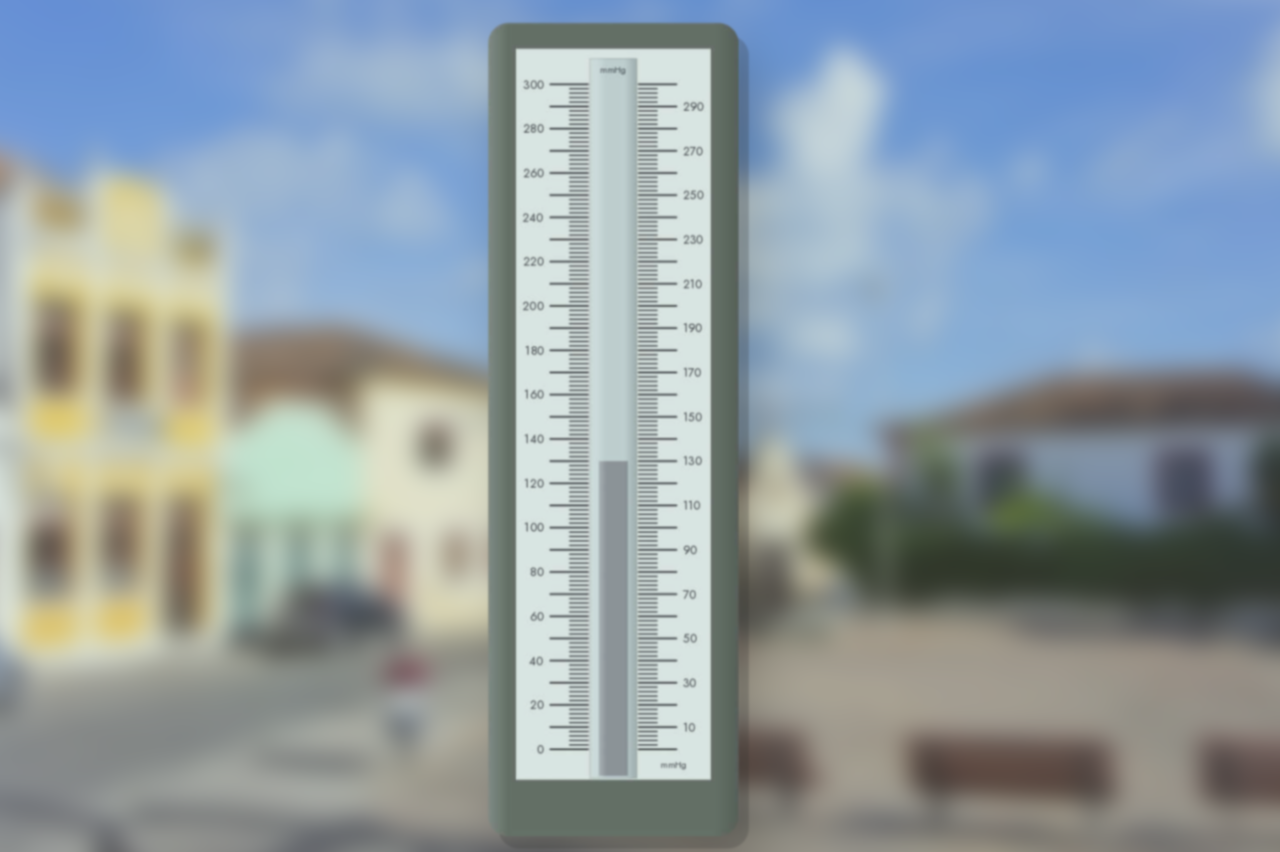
130 mmHg
